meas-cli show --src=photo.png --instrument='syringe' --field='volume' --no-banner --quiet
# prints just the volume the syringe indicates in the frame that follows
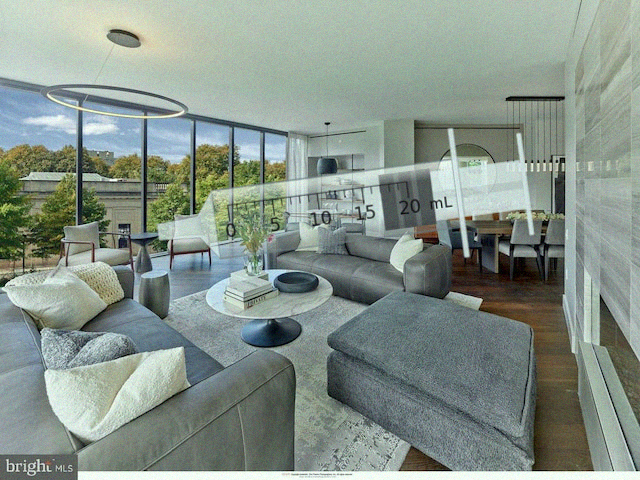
17 mL
